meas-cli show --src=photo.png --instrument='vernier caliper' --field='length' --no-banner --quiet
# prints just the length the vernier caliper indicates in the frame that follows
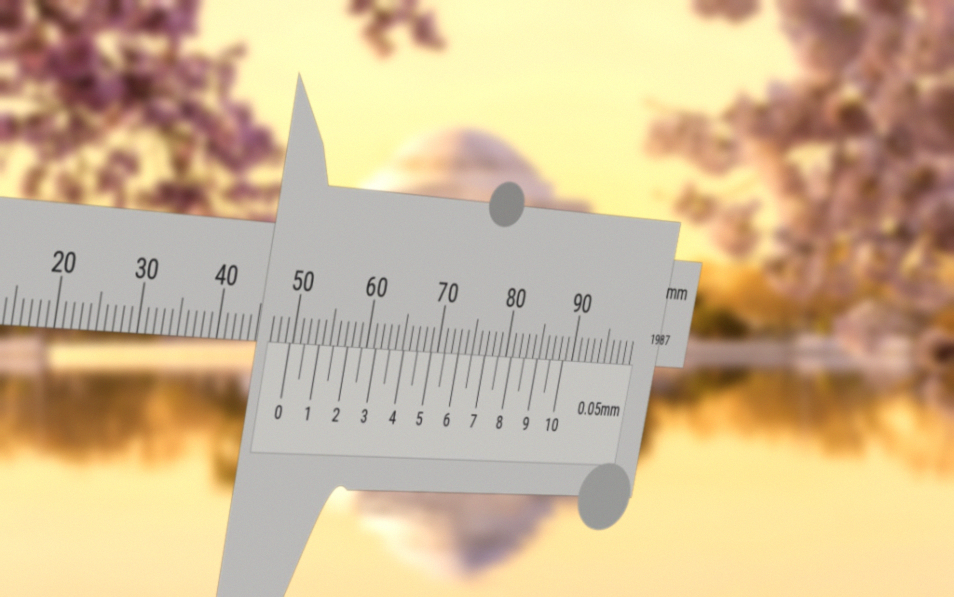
49.6 mm
